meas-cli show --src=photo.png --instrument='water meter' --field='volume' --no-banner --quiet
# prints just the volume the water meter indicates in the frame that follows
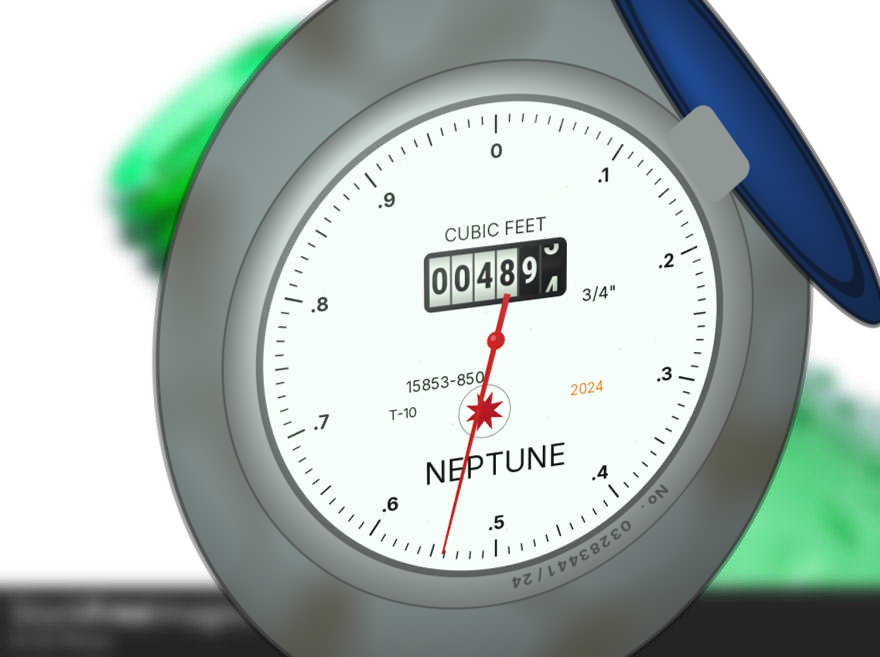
4893.54 ft³
